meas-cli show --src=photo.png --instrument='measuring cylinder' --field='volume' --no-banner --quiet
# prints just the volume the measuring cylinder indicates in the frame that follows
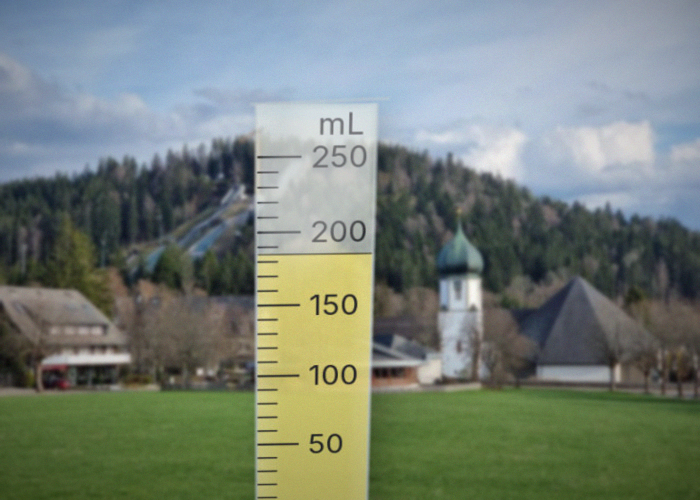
185 mL
